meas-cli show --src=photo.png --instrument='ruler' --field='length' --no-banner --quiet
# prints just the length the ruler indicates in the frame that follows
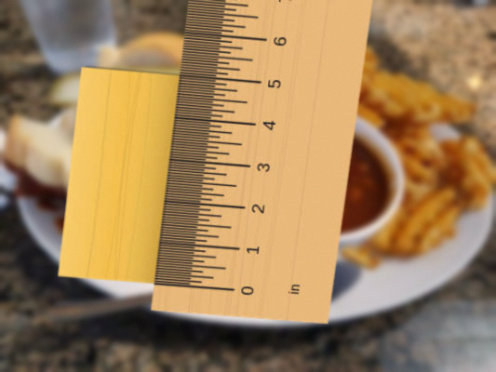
5 in
